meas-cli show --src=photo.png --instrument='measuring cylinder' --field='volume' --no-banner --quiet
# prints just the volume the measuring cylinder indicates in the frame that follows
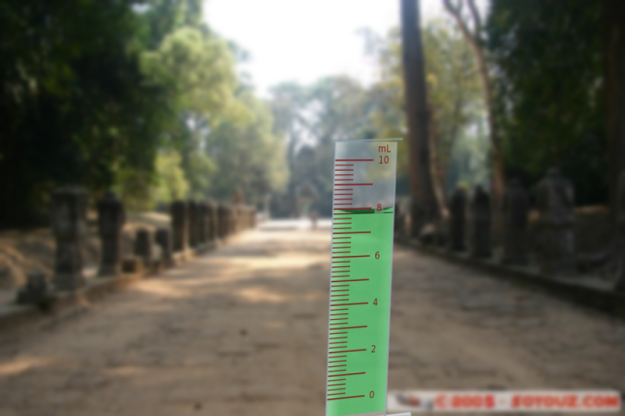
7.8 mL
